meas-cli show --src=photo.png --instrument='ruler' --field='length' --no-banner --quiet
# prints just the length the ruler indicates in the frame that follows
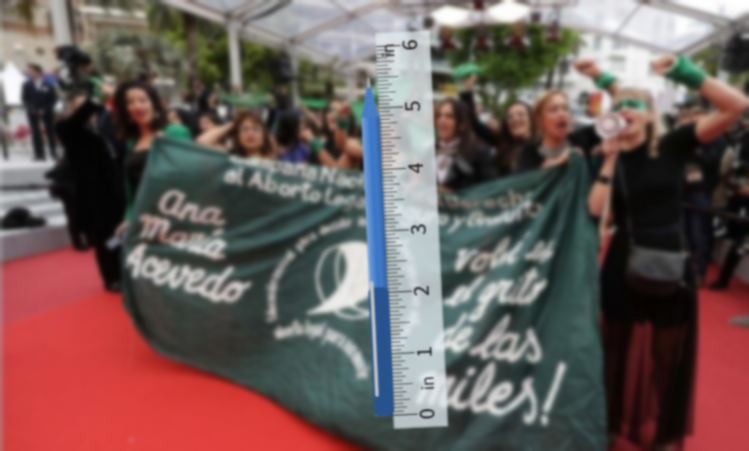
5.5 in
